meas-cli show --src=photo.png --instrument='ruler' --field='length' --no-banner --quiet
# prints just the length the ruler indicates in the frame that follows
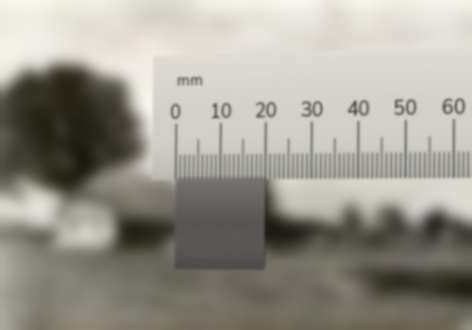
20 mm
